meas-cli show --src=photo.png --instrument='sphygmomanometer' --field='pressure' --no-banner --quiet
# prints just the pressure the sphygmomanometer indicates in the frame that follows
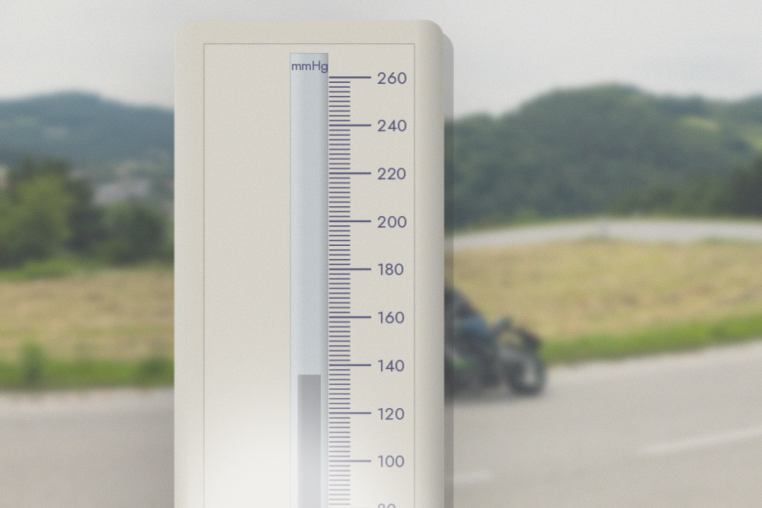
136 mmHg
